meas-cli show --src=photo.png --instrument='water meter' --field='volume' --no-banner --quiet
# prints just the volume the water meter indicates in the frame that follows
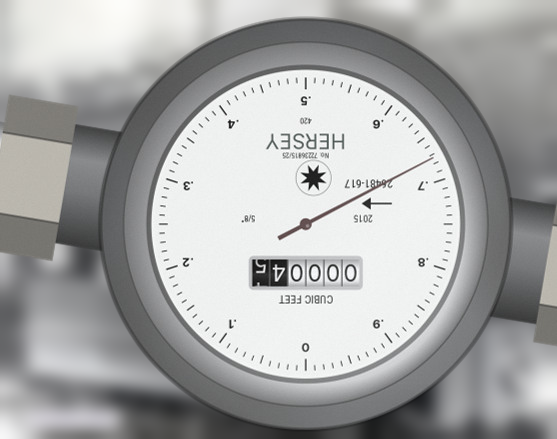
44.67 ft³
